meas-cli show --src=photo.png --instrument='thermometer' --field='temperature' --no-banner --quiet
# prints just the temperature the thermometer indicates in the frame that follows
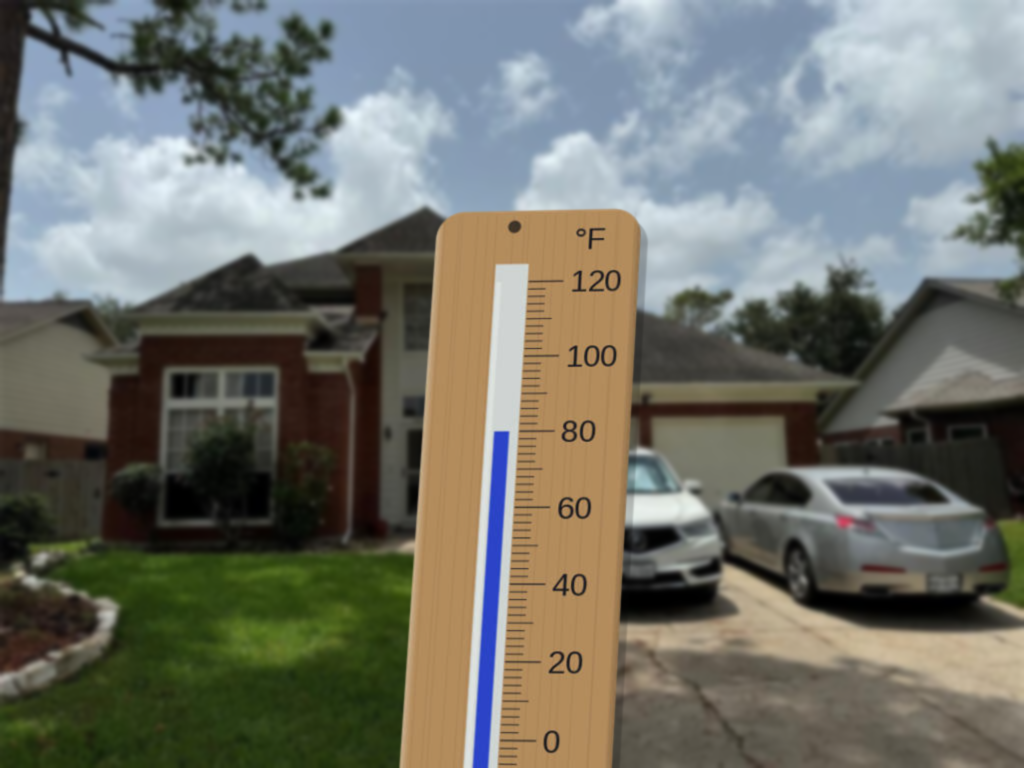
80 °F
